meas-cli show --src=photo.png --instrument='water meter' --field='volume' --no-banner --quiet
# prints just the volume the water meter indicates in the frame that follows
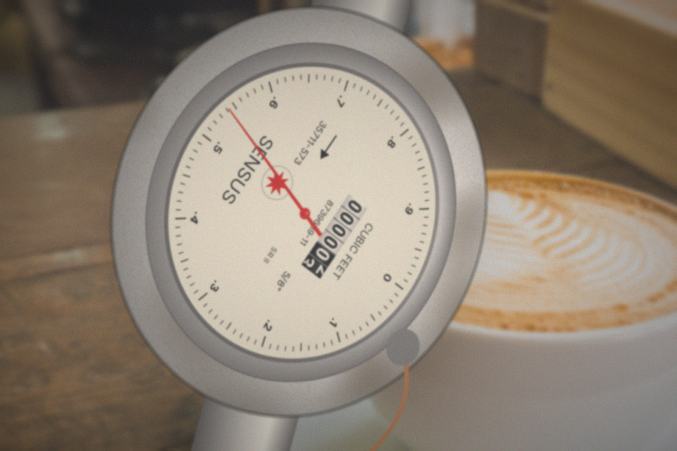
2.54 ft³
